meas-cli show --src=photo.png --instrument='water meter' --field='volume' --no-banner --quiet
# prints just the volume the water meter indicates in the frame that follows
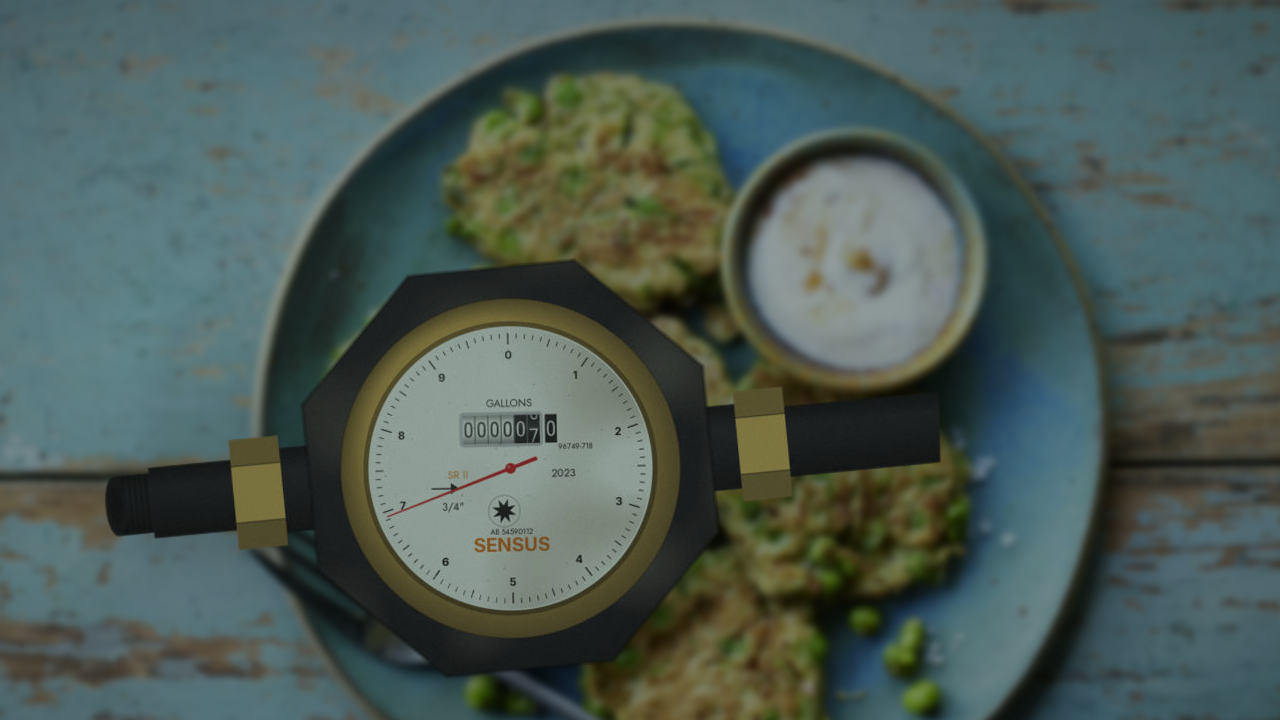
66.9 gal
